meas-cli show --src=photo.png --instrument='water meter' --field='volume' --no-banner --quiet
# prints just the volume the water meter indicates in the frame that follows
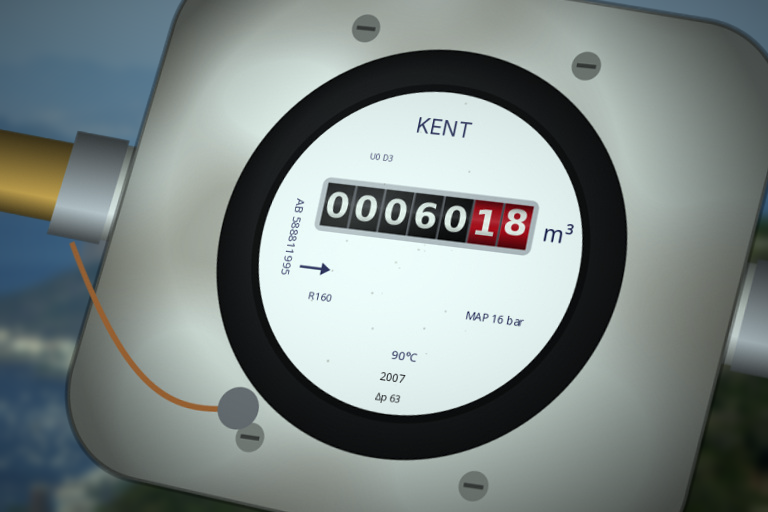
60.18 m³
